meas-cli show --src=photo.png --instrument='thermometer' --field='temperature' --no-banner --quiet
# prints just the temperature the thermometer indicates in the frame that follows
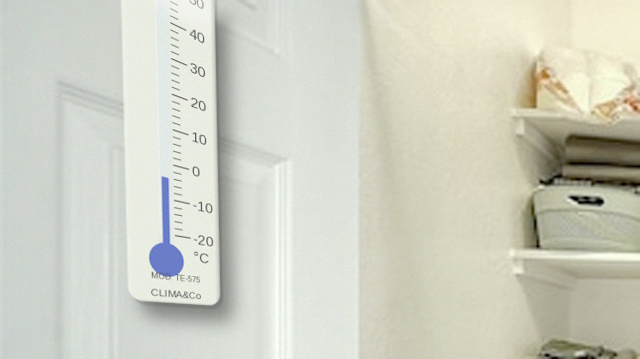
-4 °C
